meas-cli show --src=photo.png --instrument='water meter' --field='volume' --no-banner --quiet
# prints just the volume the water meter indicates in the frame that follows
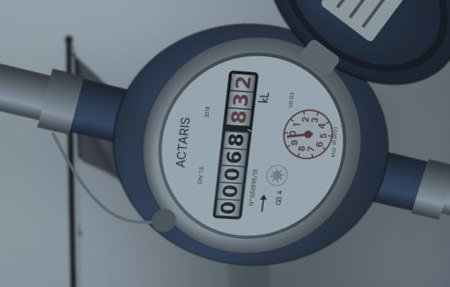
68.8319 kL
